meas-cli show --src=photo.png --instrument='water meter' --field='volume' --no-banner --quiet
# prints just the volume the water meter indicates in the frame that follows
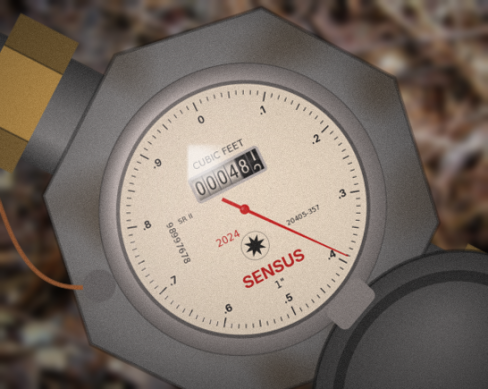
481.39 ft³
